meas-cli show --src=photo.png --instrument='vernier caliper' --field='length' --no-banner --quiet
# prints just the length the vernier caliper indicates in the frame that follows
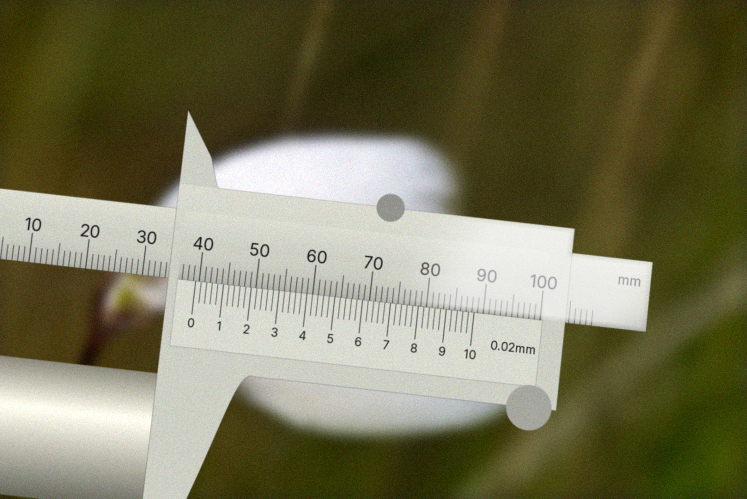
39.4 mm
